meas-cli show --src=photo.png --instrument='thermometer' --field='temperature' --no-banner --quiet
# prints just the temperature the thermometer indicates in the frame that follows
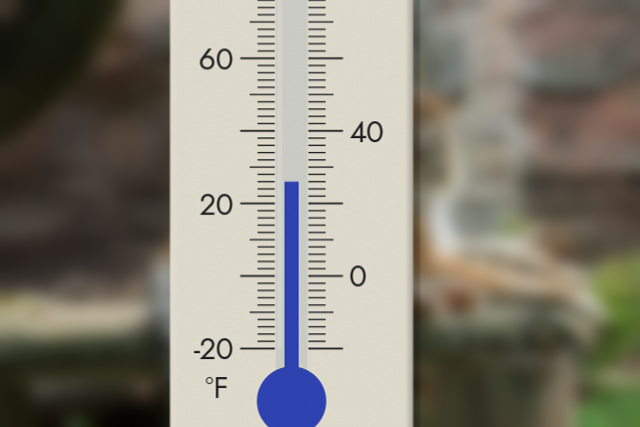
26 °F
